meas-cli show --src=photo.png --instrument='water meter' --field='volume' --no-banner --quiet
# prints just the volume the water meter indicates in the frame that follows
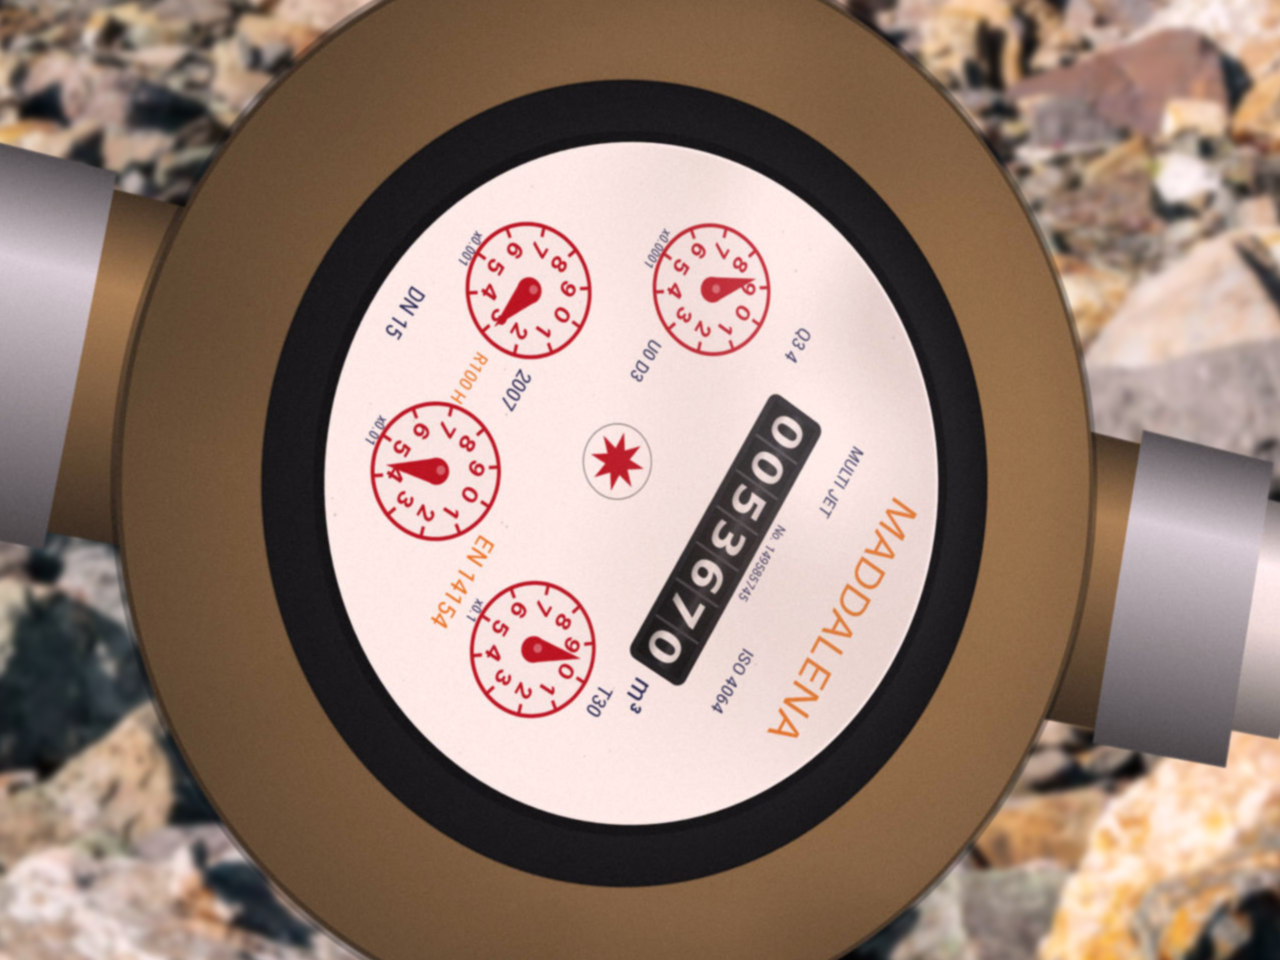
53669.9428 m³
